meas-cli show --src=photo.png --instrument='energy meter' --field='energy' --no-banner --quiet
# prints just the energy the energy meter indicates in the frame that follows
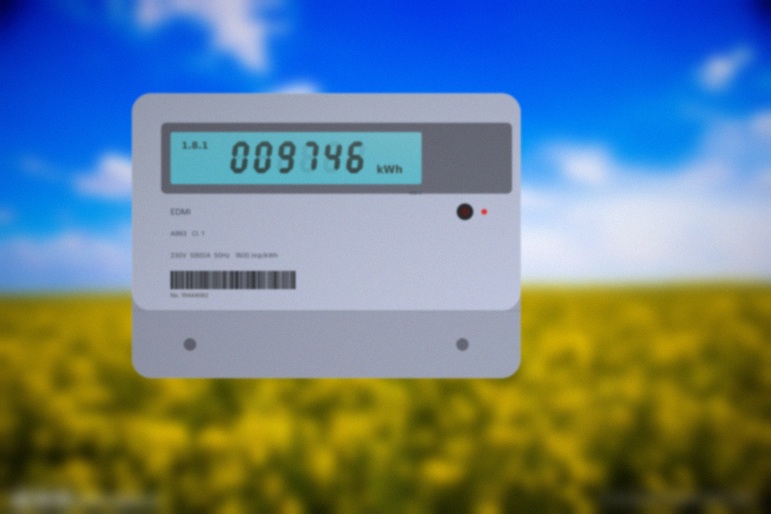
9746 kWh
